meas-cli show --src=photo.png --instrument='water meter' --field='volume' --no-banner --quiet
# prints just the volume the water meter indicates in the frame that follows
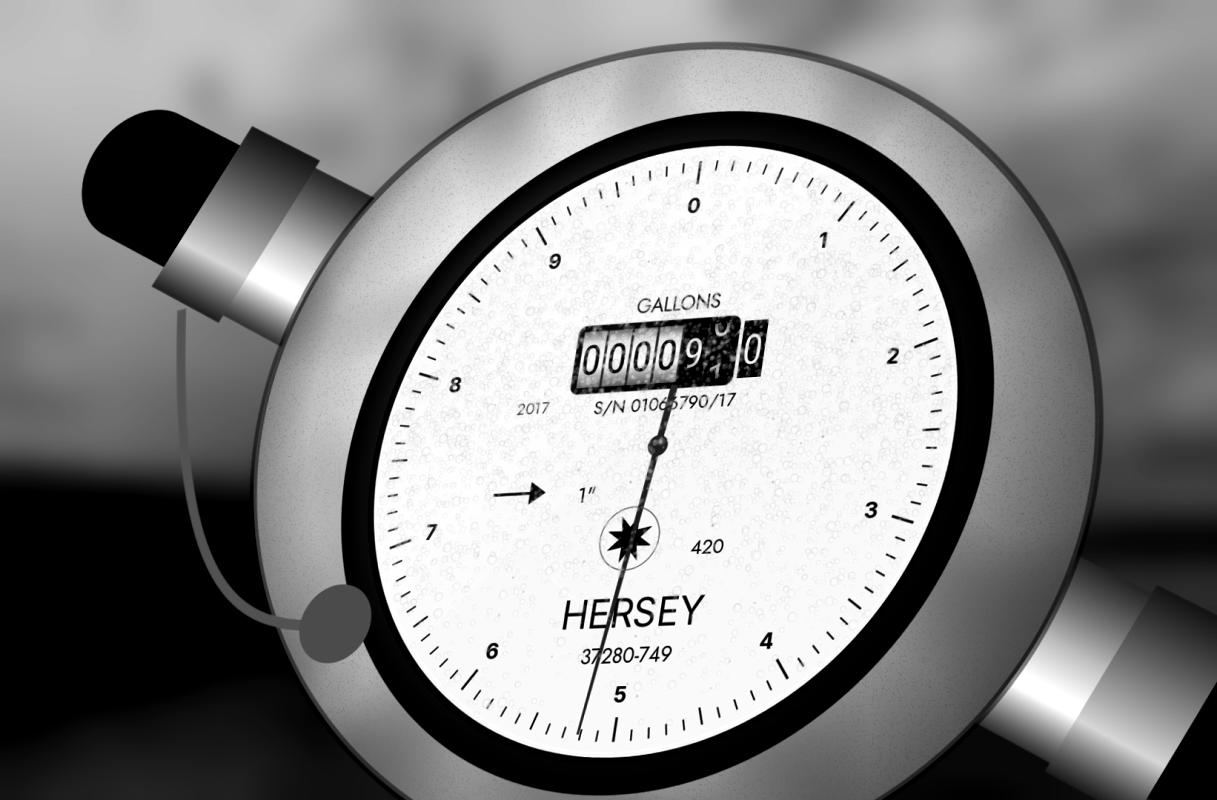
905.2 gal
